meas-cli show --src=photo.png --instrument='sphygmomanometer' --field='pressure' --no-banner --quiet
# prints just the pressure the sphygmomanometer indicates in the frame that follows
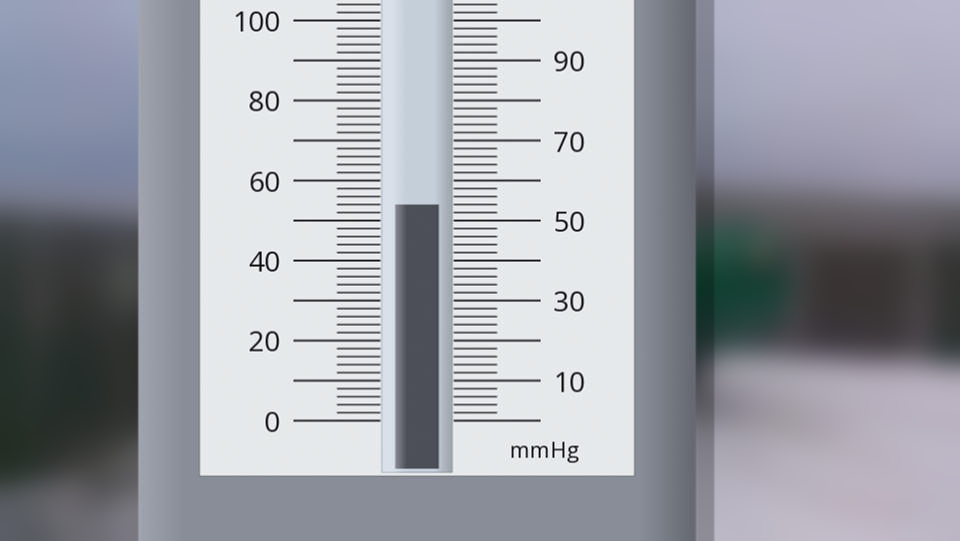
54 mmHg
